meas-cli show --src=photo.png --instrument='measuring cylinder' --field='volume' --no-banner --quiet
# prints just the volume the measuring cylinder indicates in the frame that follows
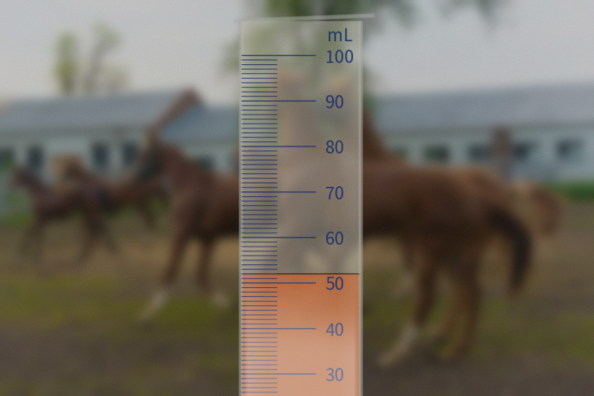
52 mL
